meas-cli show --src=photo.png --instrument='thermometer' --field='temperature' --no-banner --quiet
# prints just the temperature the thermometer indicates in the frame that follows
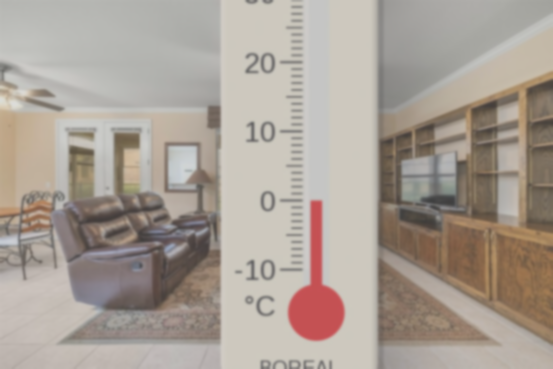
0 °C
